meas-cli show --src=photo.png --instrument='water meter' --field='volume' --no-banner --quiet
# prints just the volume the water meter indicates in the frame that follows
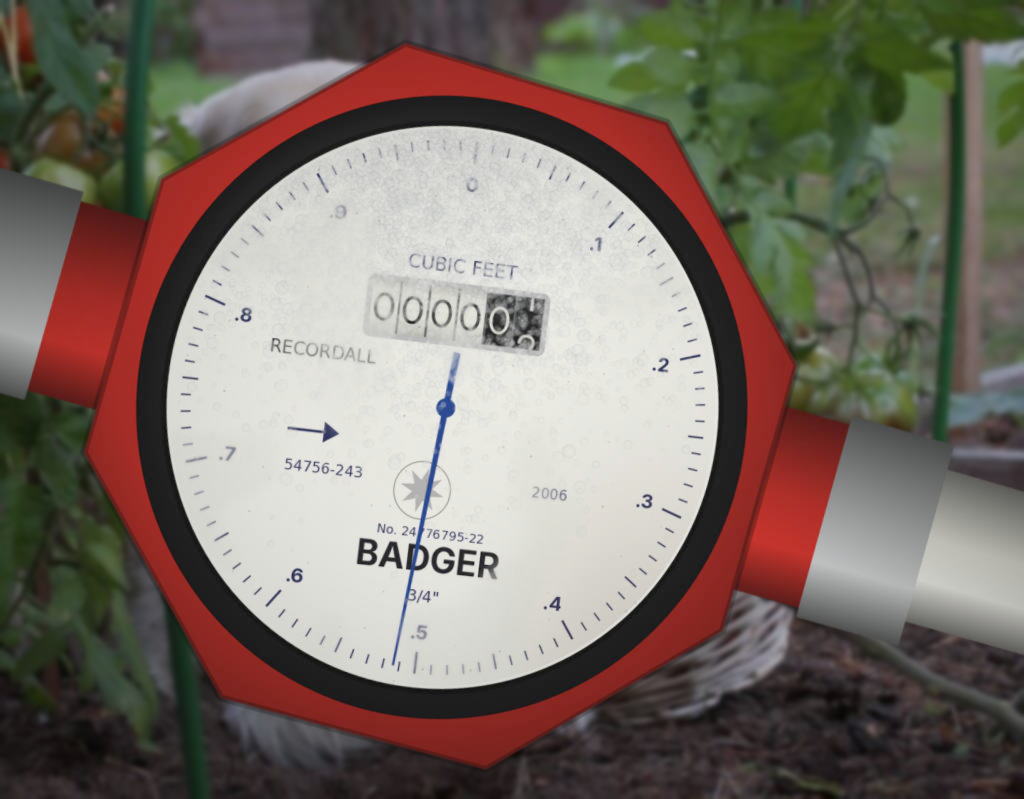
1.51 ft³
